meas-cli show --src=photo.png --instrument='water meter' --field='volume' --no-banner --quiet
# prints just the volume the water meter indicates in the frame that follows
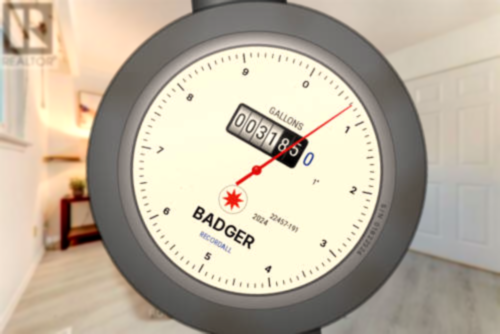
31850.7 gal
